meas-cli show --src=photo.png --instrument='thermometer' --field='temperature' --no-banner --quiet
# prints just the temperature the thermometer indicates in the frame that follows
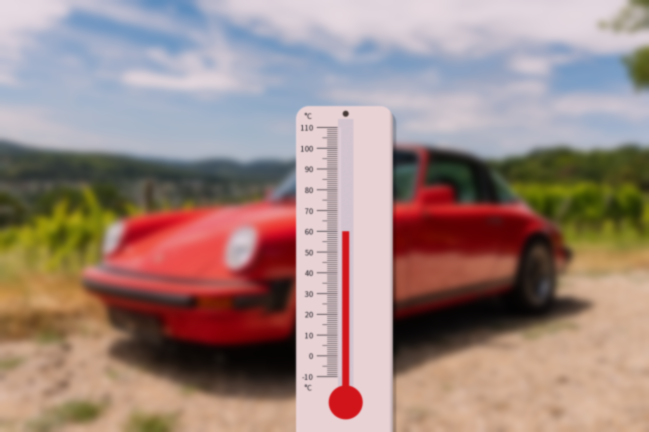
60 °C
